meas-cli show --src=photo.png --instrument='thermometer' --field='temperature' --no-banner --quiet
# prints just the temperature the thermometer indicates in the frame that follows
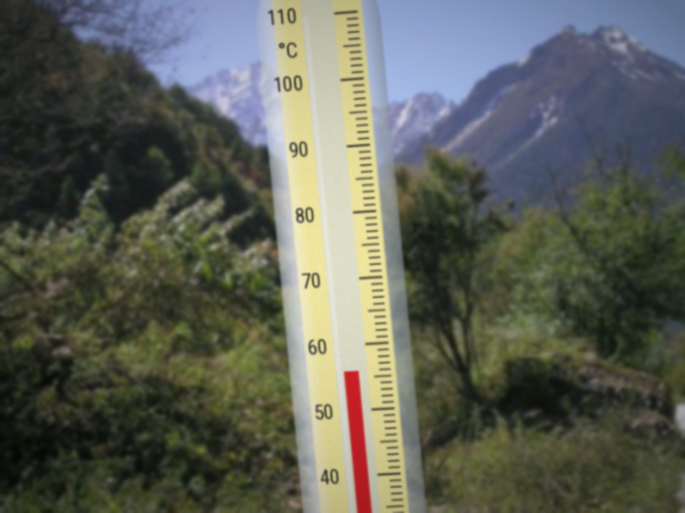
56 °C
